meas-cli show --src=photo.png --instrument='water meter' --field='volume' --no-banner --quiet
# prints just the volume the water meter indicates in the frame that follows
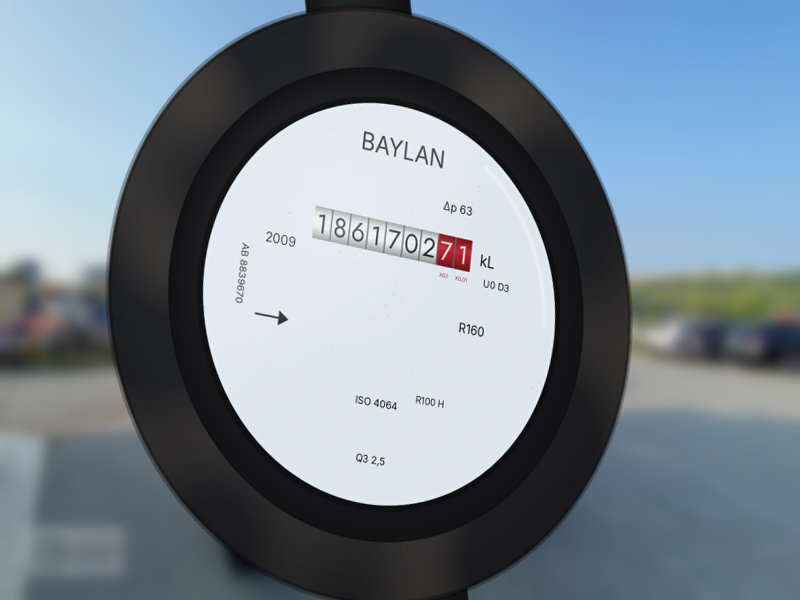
1861702.71 kL
